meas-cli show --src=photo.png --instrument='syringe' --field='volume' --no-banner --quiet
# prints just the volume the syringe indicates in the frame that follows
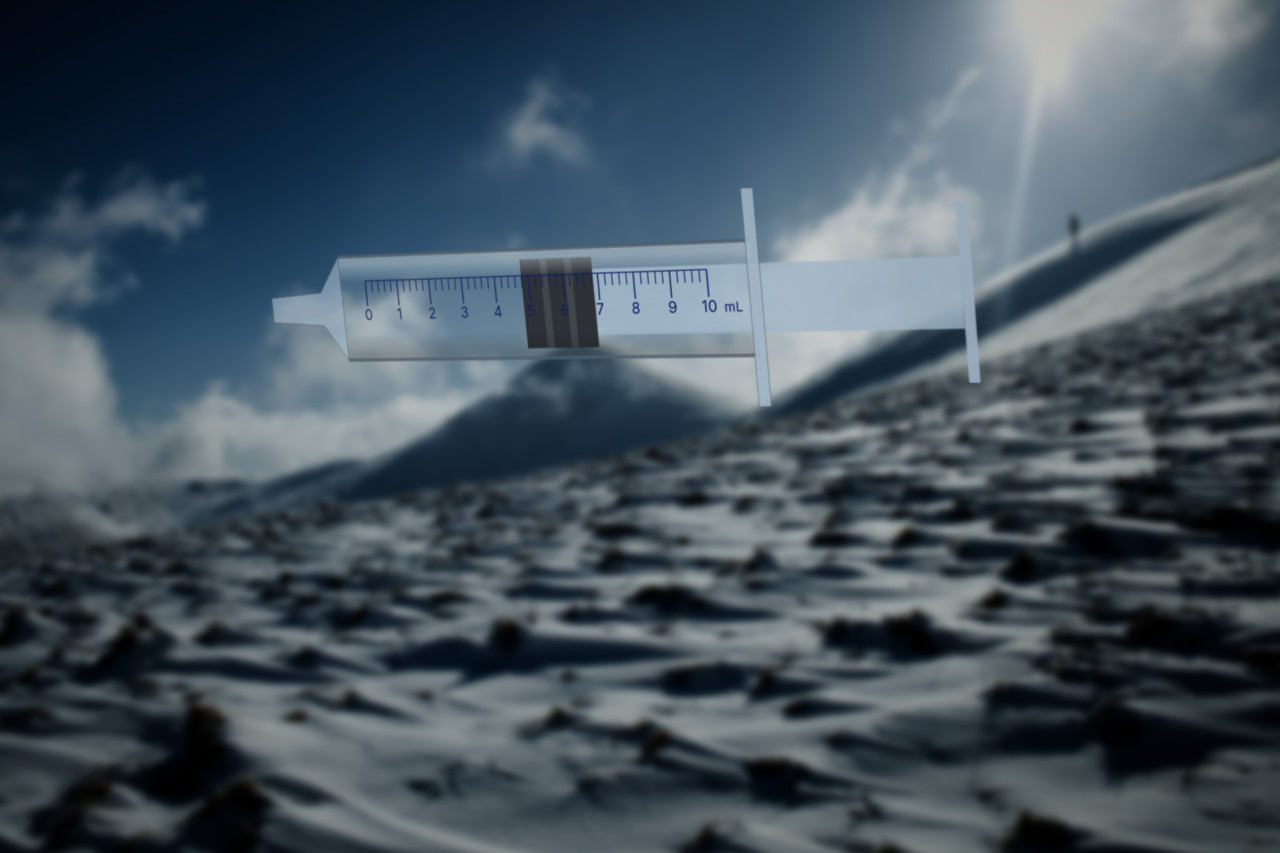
4.8 mL
